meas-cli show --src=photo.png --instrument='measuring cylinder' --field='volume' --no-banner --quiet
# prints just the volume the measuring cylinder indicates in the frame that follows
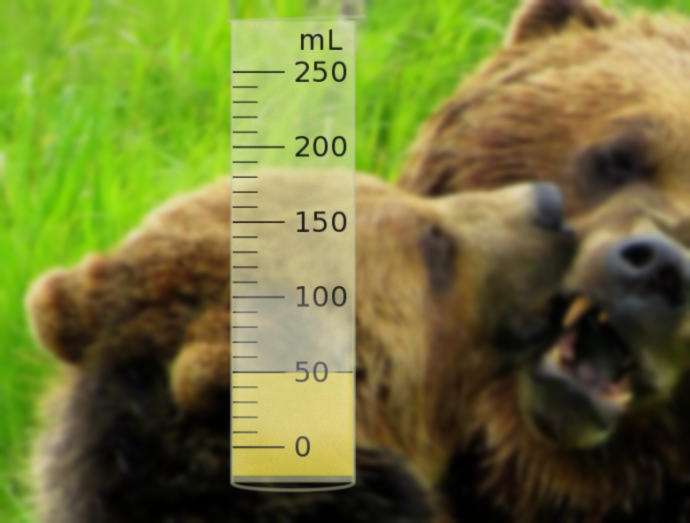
50 mL
